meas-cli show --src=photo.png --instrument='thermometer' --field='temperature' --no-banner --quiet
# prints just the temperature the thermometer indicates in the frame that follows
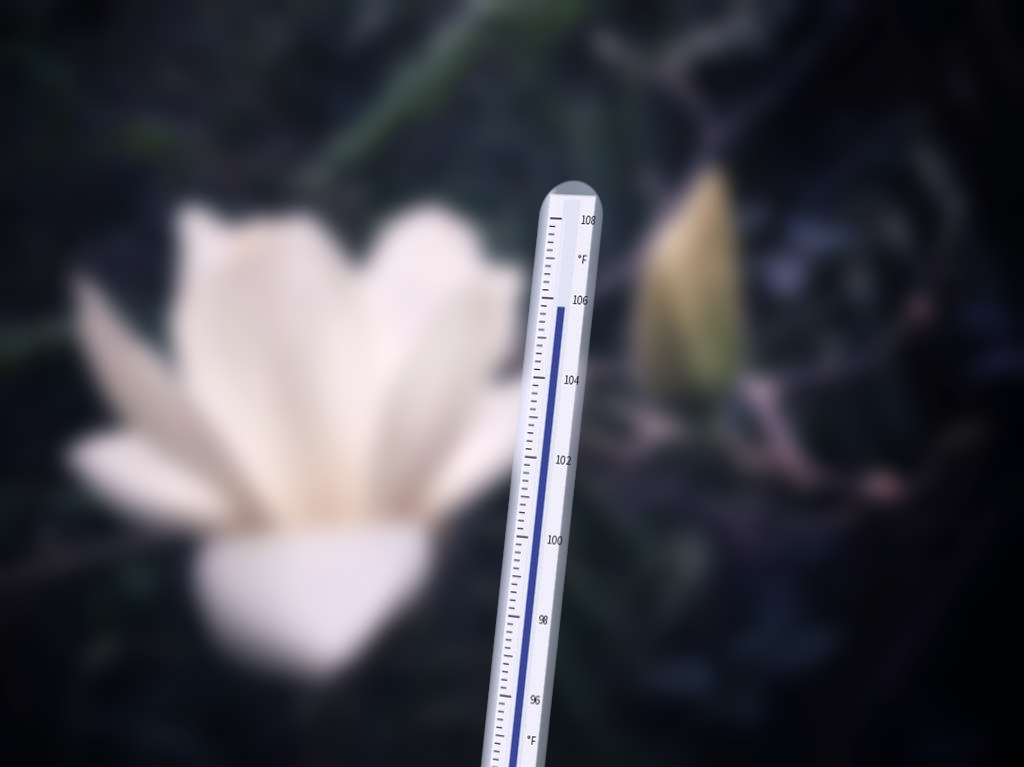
105.8 °F
